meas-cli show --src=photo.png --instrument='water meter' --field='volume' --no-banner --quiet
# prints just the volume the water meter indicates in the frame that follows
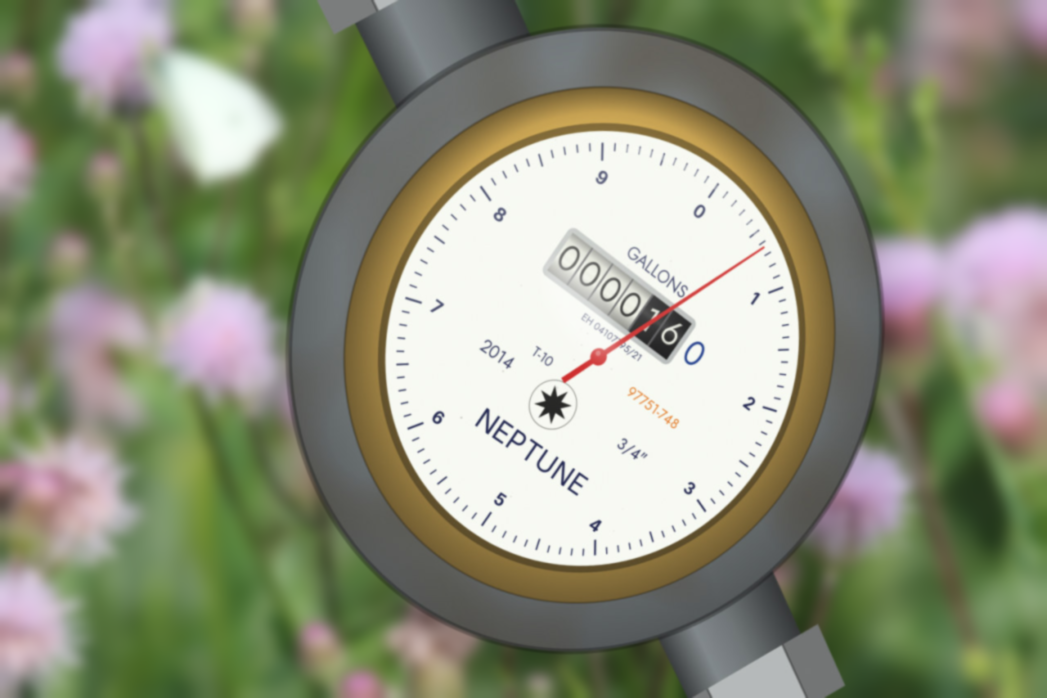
160.6 gal
